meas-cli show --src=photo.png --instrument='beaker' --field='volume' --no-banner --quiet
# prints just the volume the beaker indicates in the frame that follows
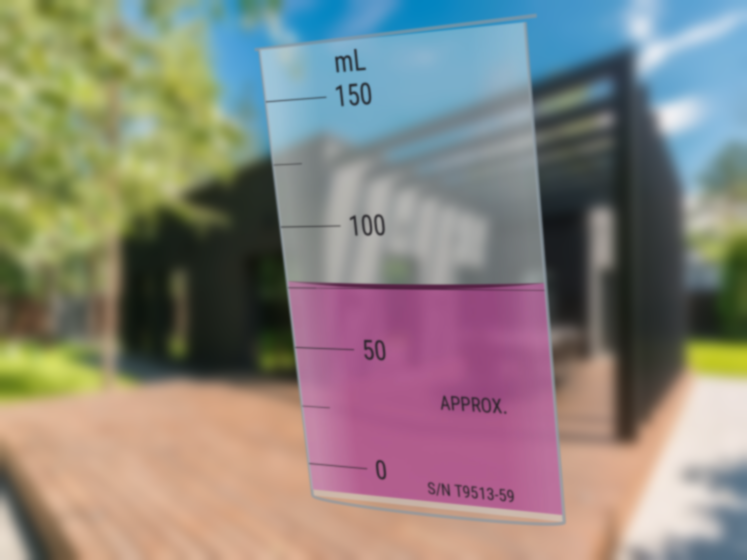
75 mL
